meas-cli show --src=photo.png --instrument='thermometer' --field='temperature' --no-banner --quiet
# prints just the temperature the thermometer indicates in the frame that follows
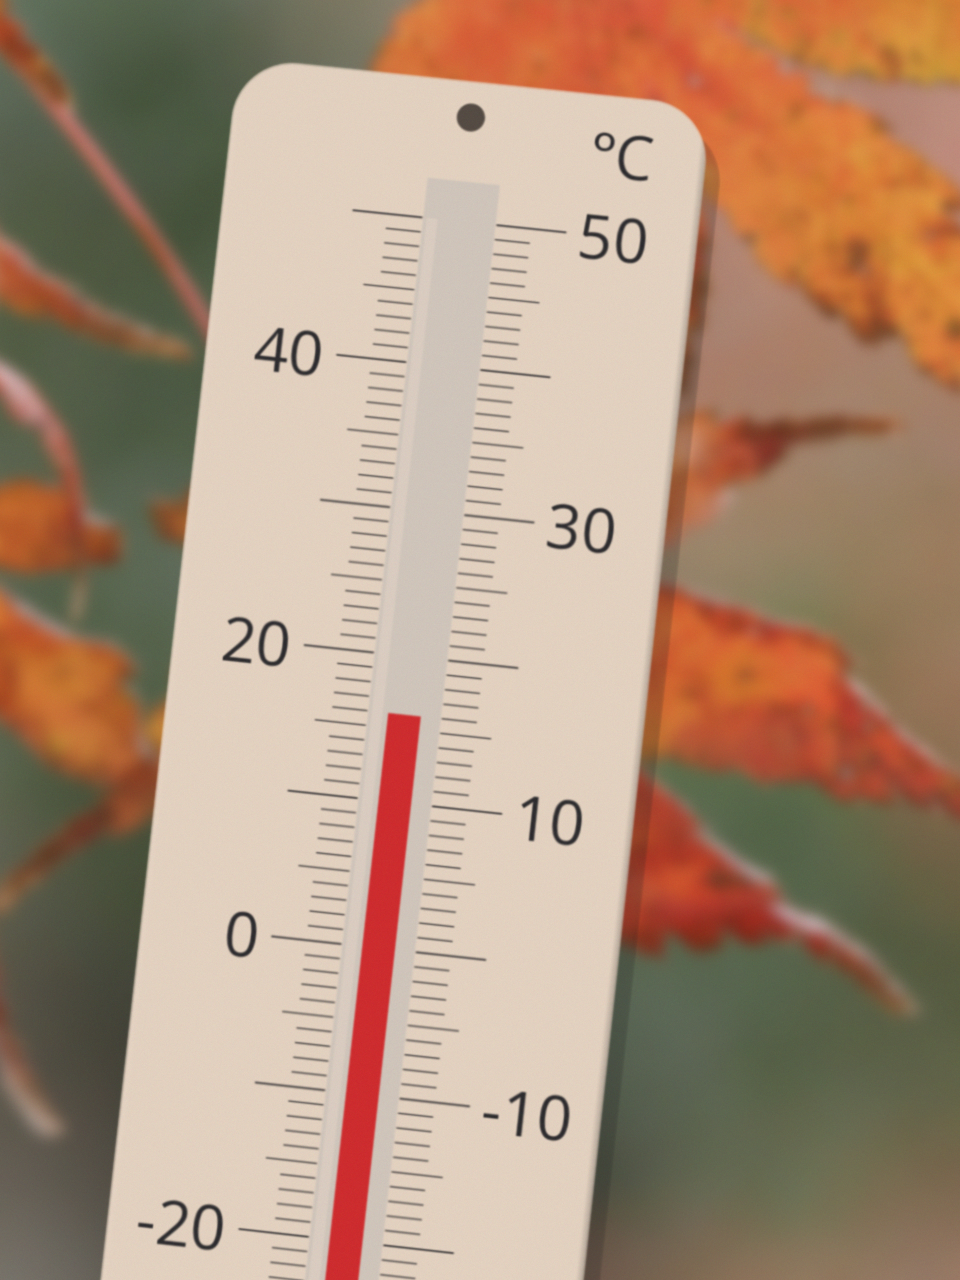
16 °C
